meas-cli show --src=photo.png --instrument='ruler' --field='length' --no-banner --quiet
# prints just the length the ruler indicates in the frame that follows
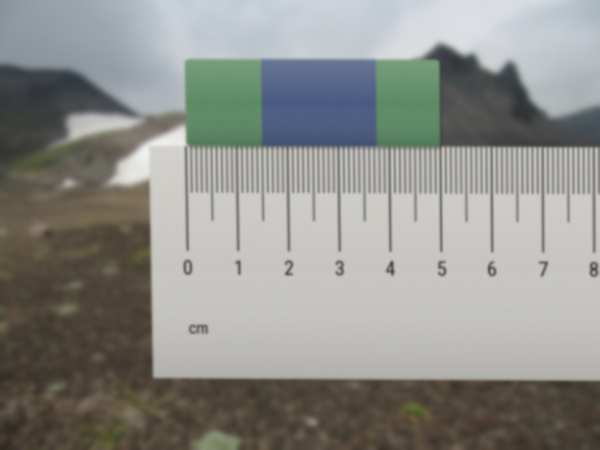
5 cm
